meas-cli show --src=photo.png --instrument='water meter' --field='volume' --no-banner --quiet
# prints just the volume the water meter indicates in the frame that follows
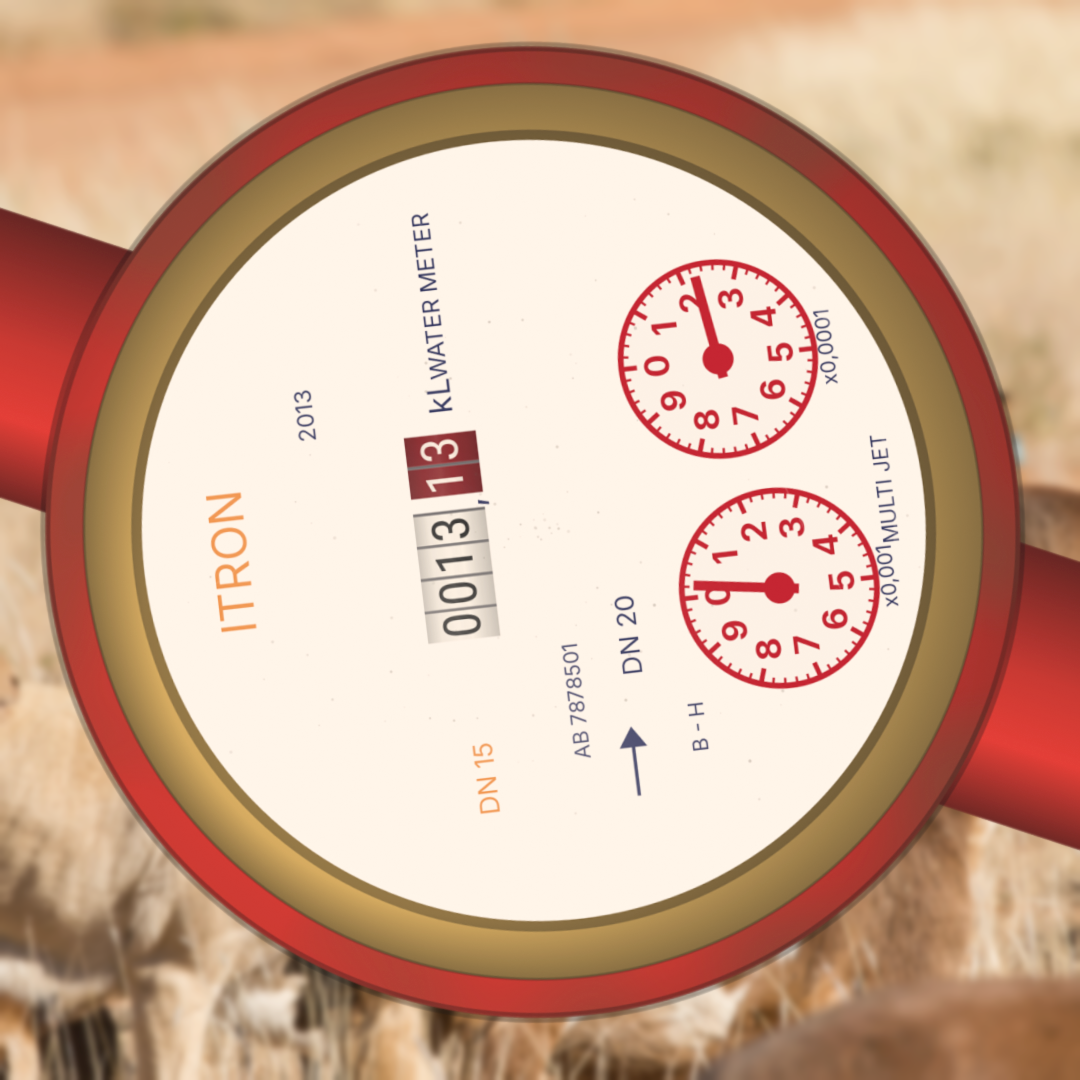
13.1302 kL
